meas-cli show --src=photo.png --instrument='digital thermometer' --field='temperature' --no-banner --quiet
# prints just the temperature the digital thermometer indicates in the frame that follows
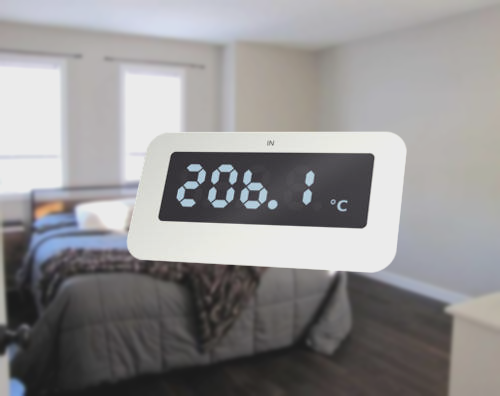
206.1 °C
